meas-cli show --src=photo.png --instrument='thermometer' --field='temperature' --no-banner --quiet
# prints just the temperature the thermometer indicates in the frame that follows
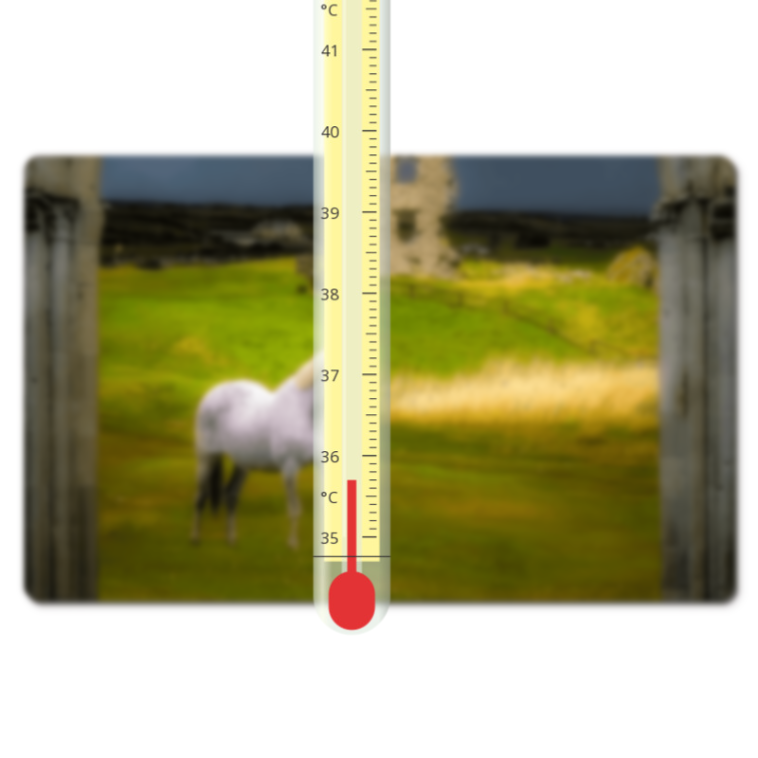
35.7 °C
